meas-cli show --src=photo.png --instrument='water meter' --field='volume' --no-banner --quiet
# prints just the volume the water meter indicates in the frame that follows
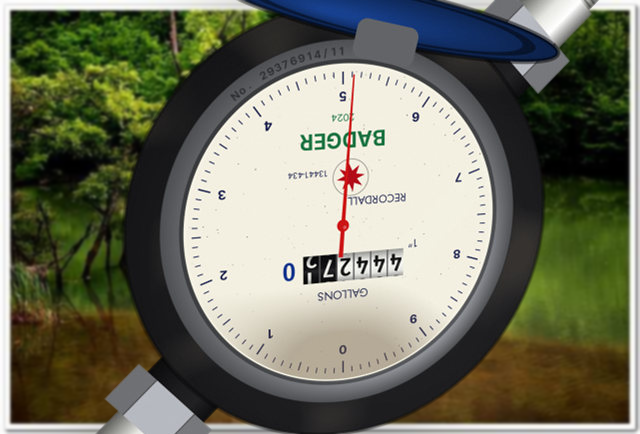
4442715.1 gal
